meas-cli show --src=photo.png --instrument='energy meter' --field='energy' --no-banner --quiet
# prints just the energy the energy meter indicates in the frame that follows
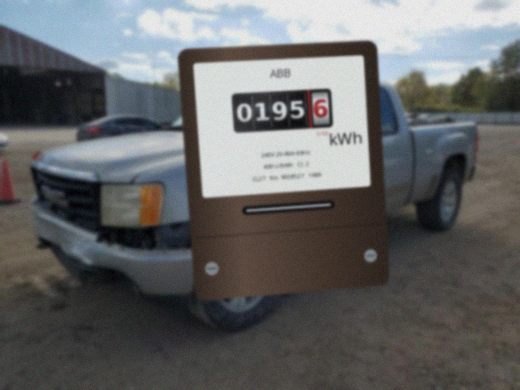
195.6 kWh
